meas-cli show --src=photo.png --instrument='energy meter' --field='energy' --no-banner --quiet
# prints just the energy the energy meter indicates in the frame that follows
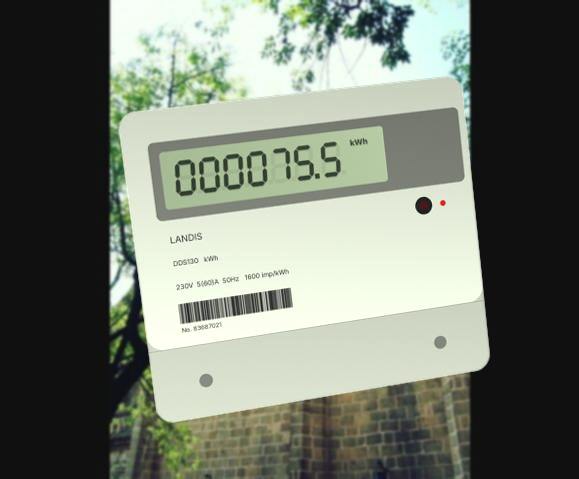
75.5 kWh
